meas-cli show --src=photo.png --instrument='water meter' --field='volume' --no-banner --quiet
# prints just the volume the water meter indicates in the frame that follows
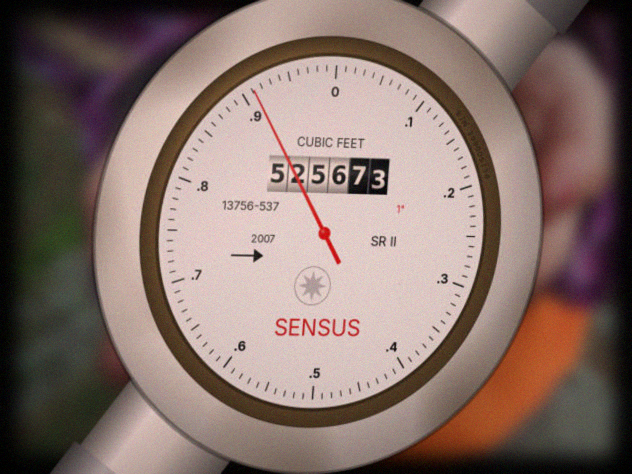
525672.91 ft³
